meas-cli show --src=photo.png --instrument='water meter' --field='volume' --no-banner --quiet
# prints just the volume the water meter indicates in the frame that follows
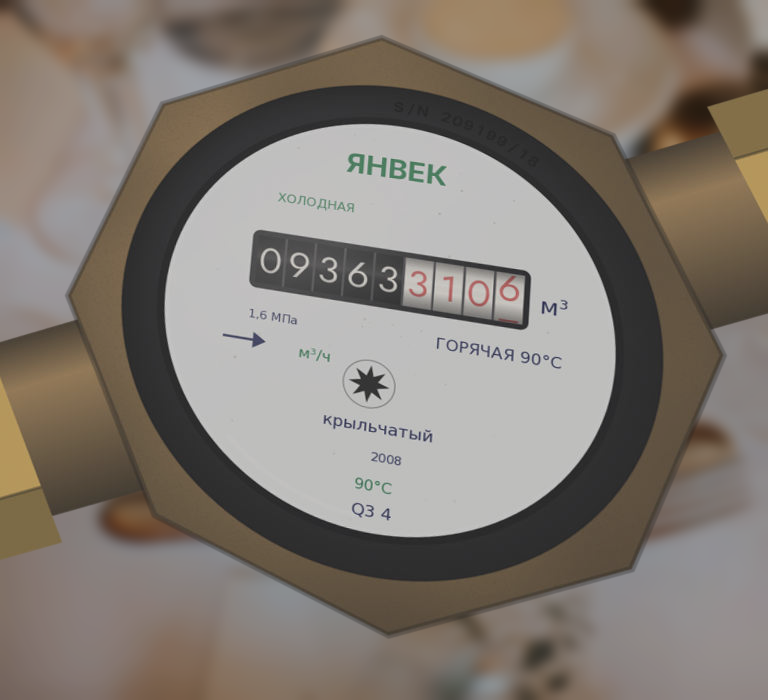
9363.3106 m³
